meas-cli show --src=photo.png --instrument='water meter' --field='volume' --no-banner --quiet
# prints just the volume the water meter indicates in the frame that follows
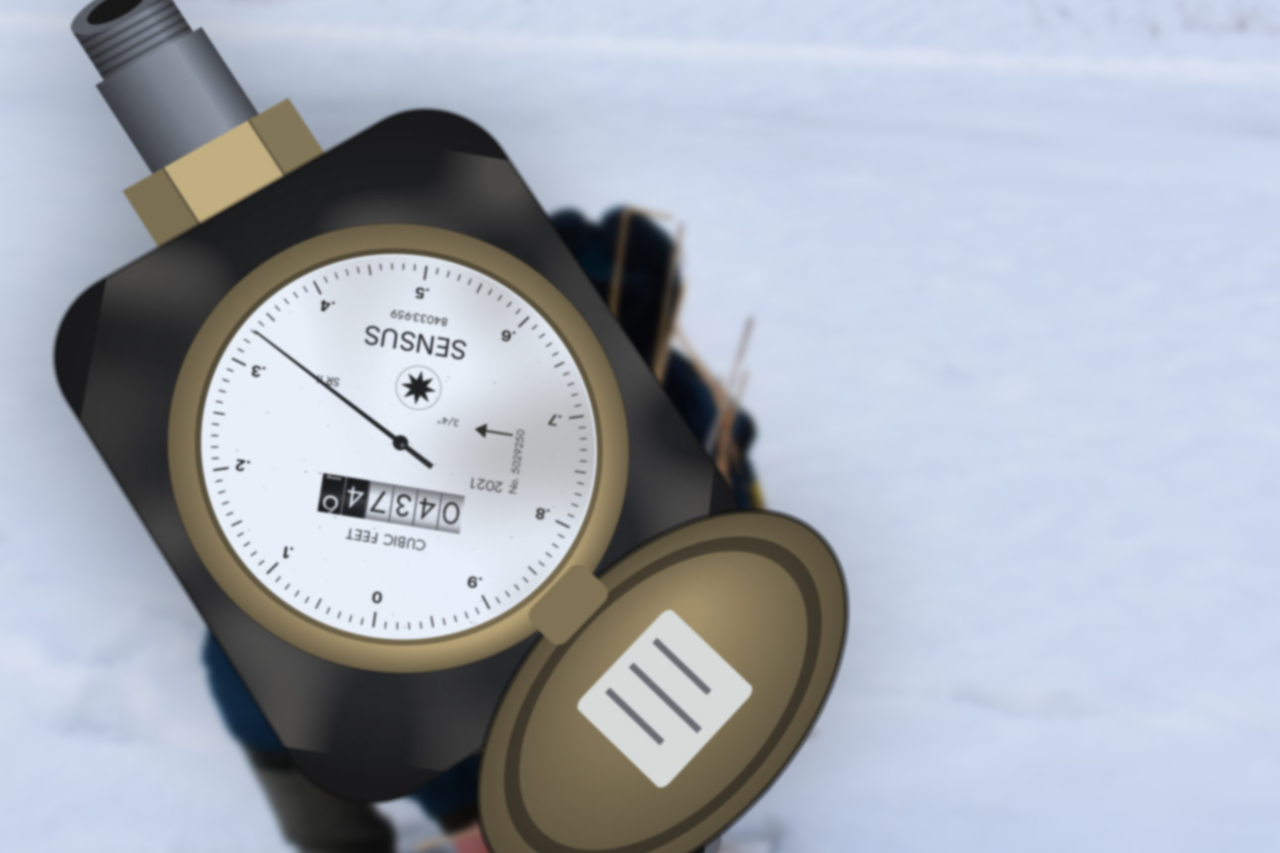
43746.33 ft³
